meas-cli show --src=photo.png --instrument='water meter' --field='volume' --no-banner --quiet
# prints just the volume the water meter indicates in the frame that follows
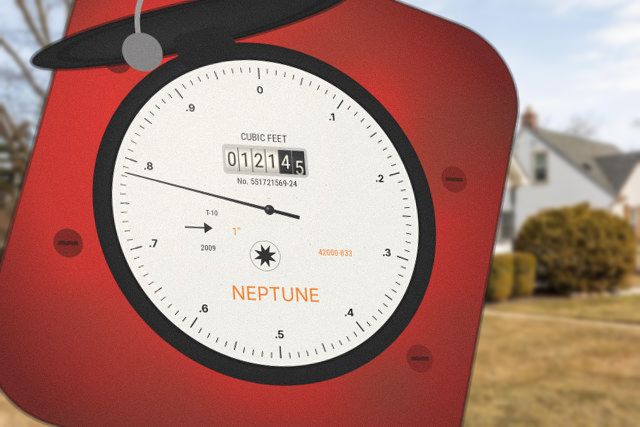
12144.78 ft³
